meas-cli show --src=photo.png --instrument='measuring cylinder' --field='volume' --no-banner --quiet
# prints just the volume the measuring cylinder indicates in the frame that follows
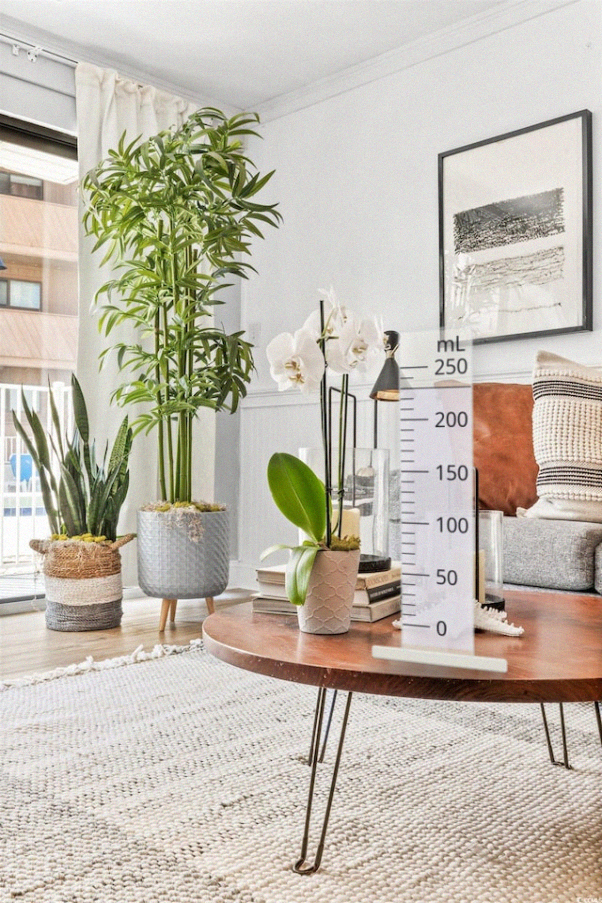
230 mL
